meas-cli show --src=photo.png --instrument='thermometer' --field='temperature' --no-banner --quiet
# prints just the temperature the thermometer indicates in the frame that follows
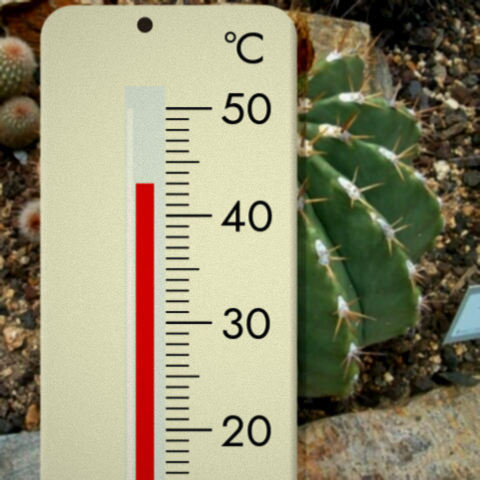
43 °C
